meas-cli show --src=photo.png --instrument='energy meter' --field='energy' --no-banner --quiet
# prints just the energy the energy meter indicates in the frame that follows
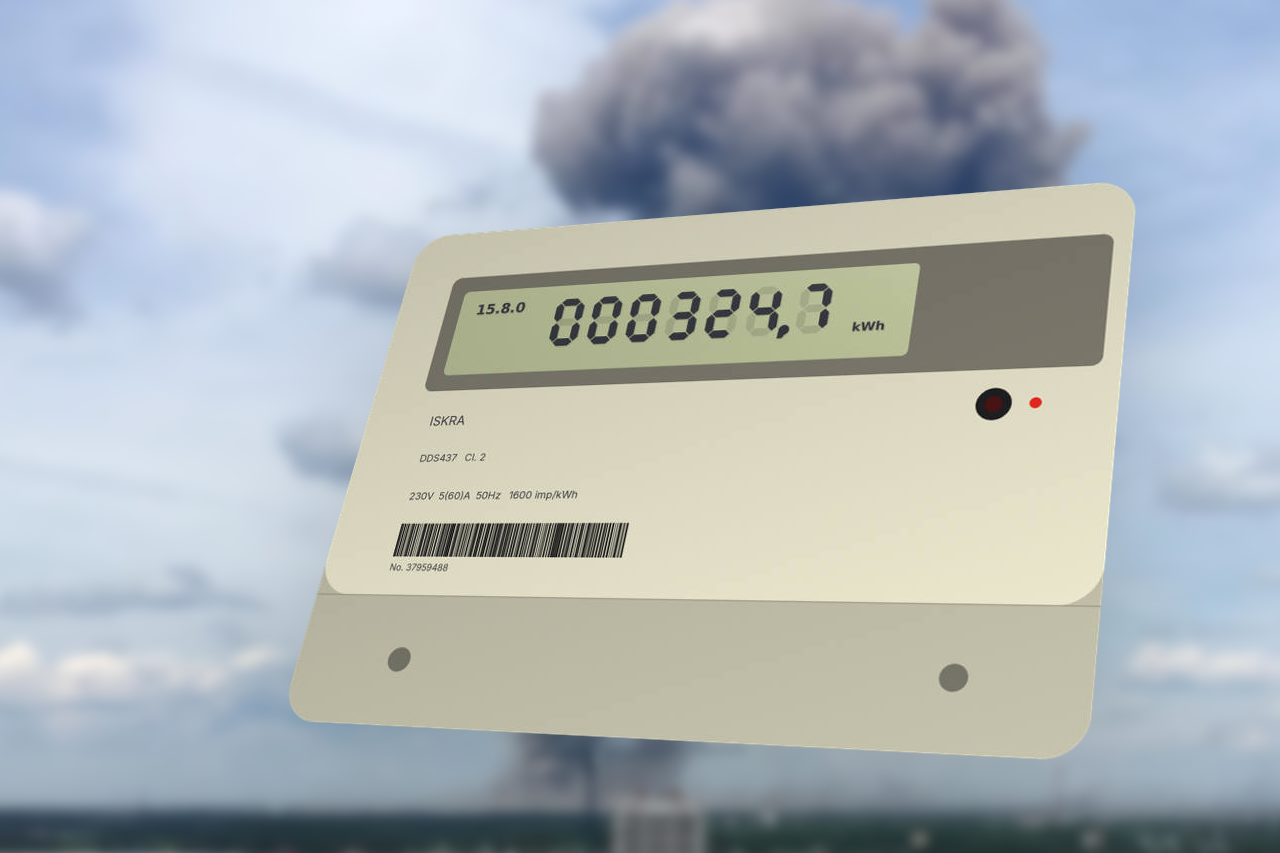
324.7 kWh
